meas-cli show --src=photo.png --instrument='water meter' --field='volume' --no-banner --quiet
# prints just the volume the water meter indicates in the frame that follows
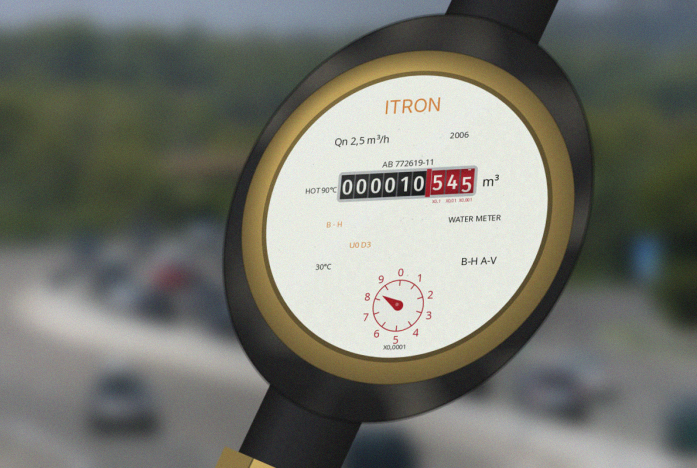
10.5448 m³
